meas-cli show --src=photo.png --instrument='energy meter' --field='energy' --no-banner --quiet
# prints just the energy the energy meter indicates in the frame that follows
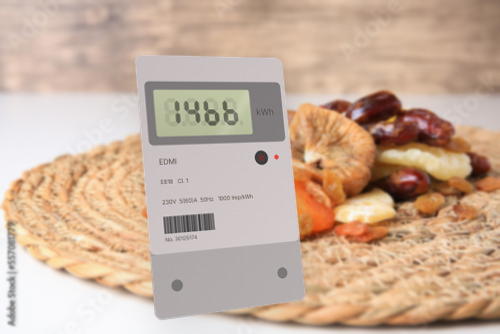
1466 kWh
